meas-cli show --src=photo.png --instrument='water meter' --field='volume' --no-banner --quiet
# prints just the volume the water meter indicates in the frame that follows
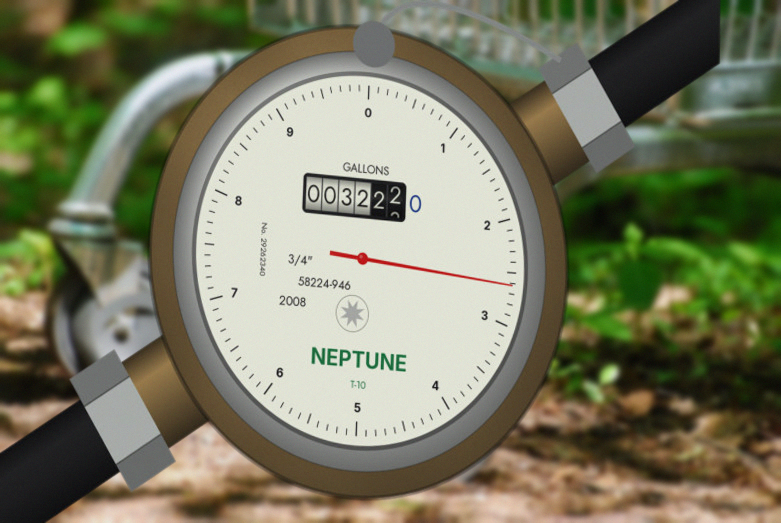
32222.6 gal
